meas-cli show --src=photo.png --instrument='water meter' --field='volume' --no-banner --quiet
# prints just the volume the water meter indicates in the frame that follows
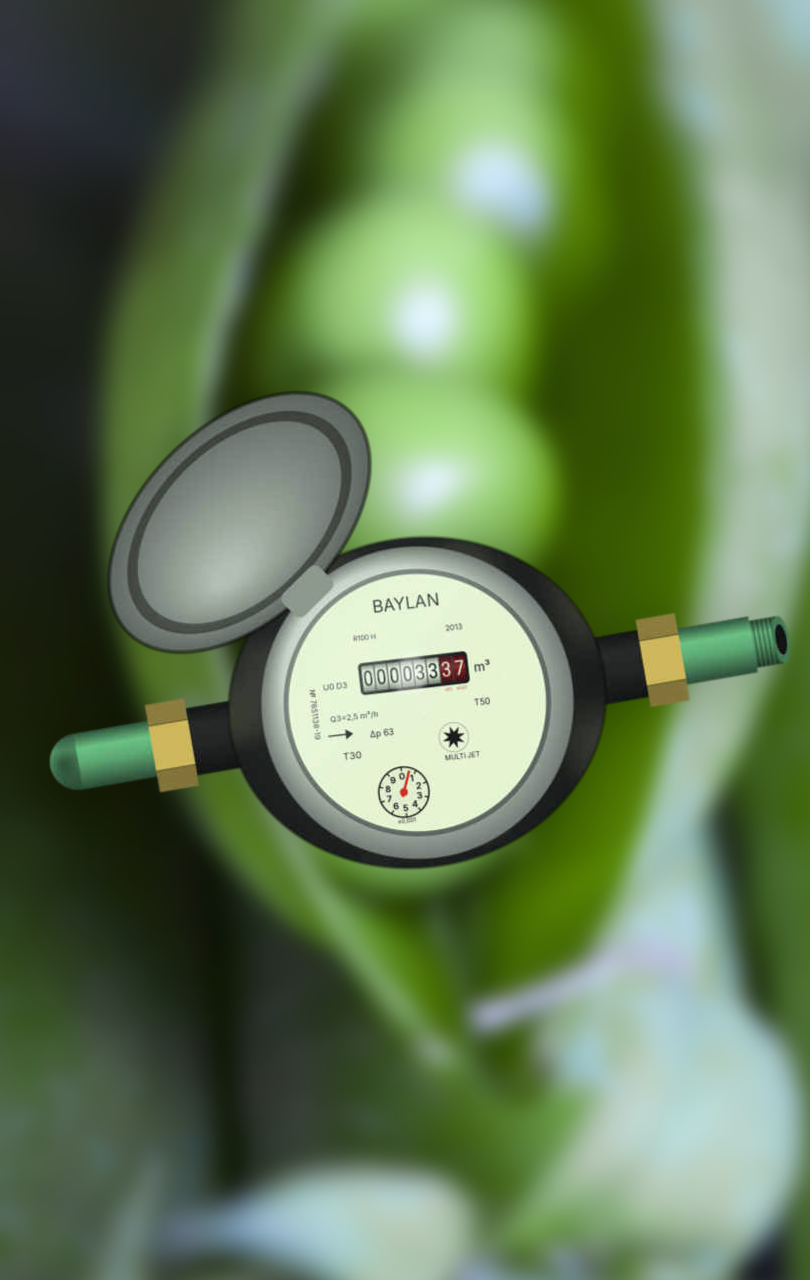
33.370 m³
